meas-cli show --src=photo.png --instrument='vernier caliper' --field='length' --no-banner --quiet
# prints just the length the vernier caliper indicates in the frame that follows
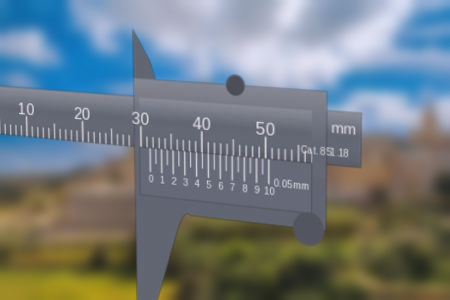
31.5 mm
